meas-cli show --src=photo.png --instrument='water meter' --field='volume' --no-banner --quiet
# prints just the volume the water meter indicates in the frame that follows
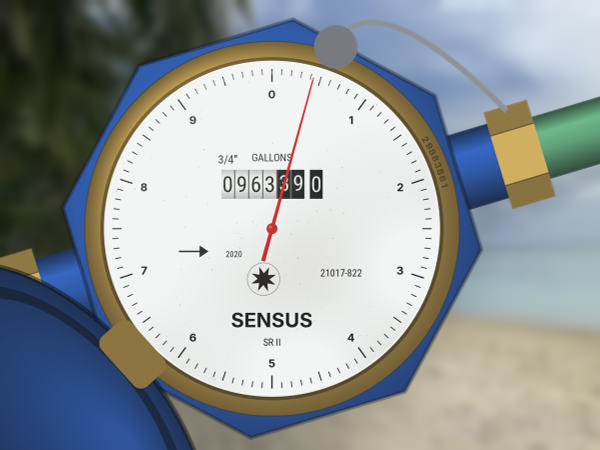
963390.4 gal
